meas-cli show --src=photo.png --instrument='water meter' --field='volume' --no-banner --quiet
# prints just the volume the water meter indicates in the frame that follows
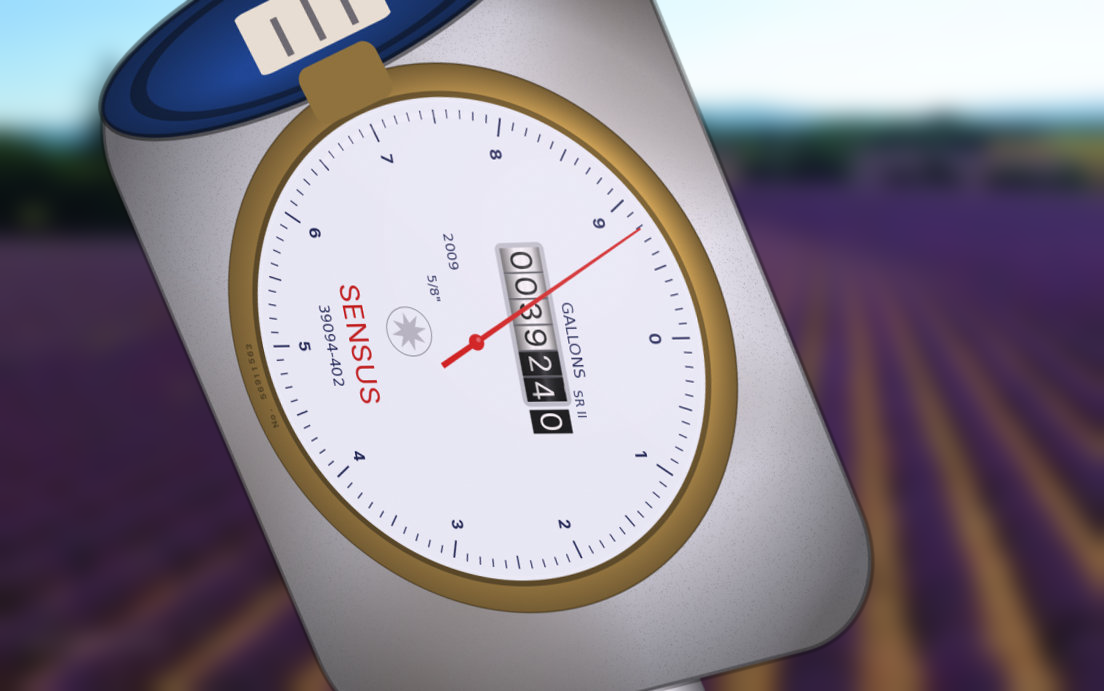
39239.2 gal
